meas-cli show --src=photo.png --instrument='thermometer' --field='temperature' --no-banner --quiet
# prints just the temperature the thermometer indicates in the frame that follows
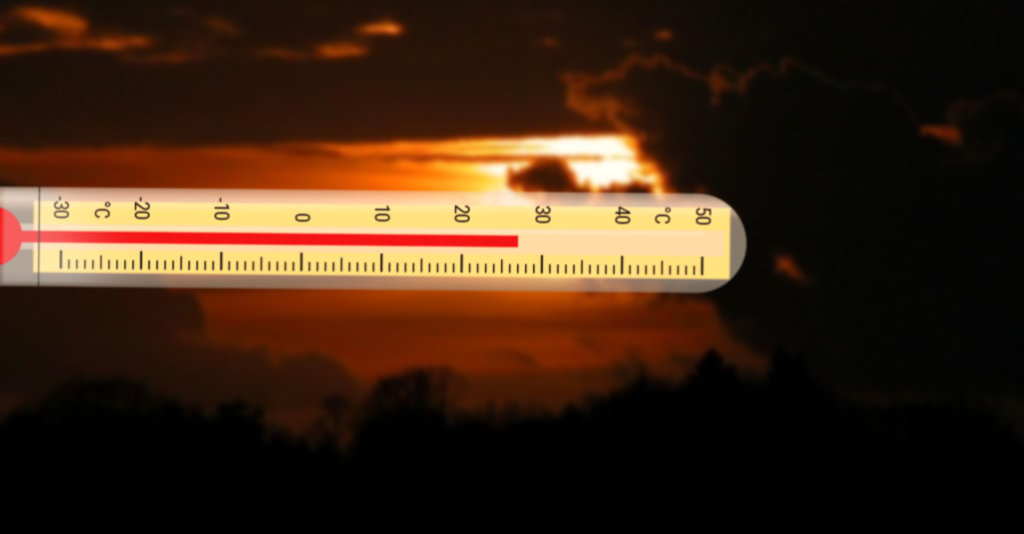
27 °C
